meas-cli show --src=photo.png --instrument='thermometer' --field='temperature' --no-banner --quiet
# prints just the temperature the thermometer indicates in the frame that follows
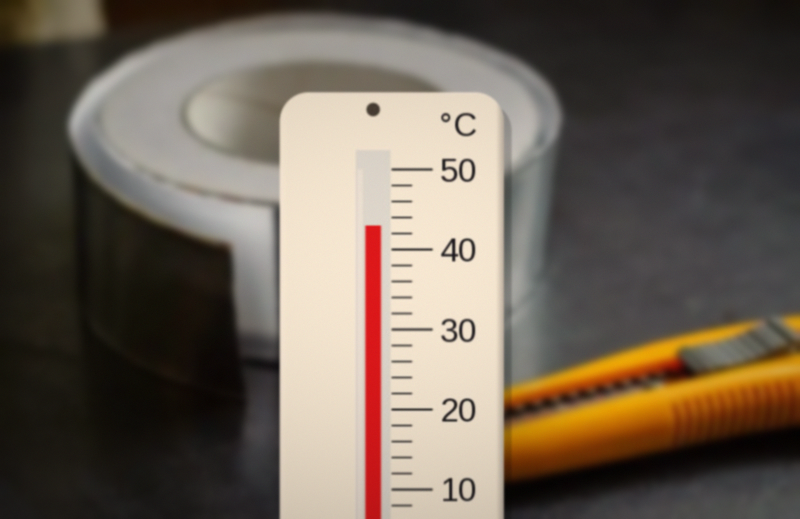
43 °C
